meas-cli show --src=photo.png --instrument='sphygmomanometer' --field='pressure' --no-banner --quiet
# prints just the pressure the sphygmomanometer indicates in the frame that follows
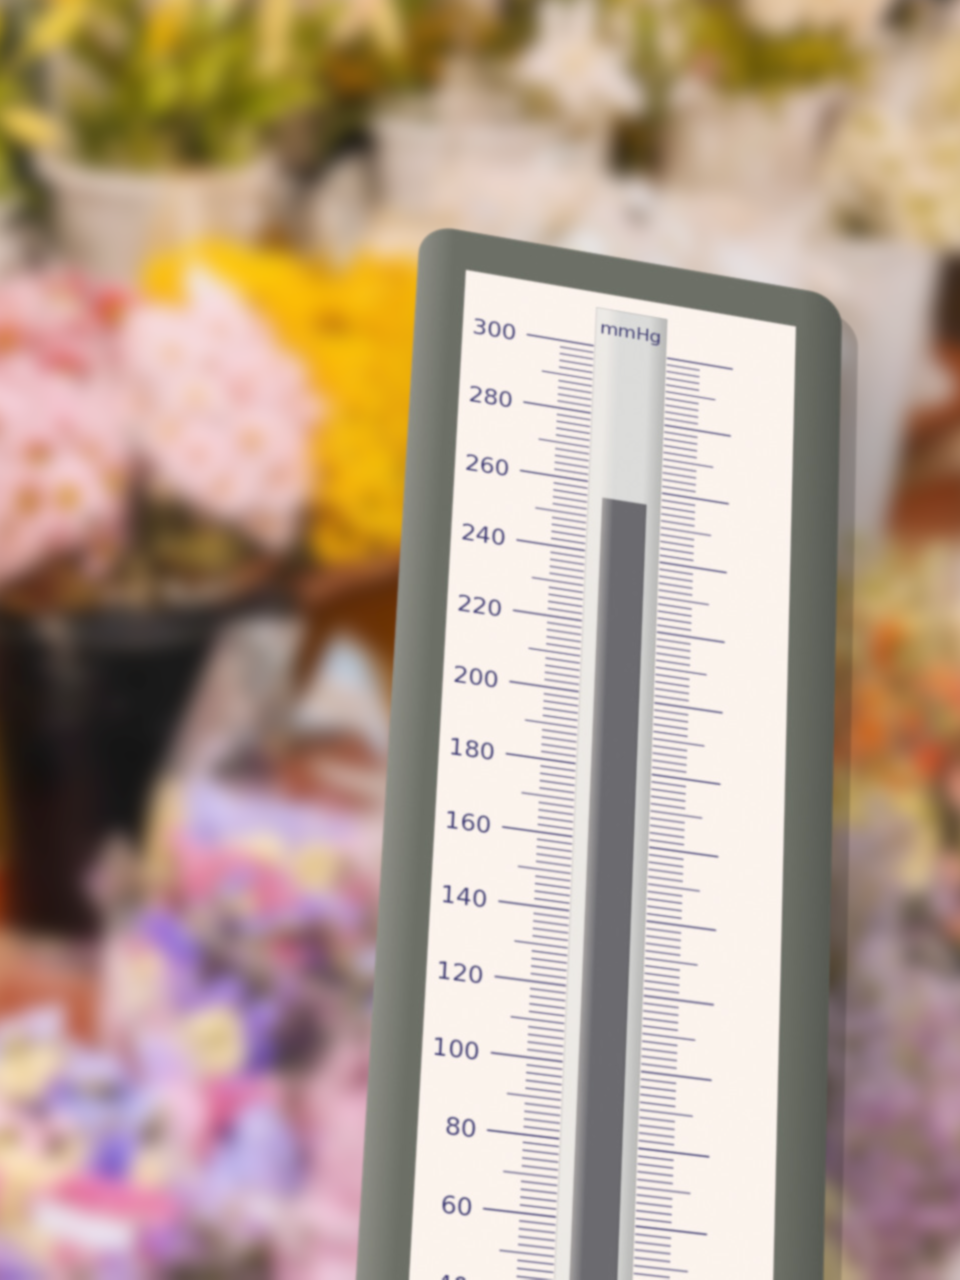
256 mmHg
